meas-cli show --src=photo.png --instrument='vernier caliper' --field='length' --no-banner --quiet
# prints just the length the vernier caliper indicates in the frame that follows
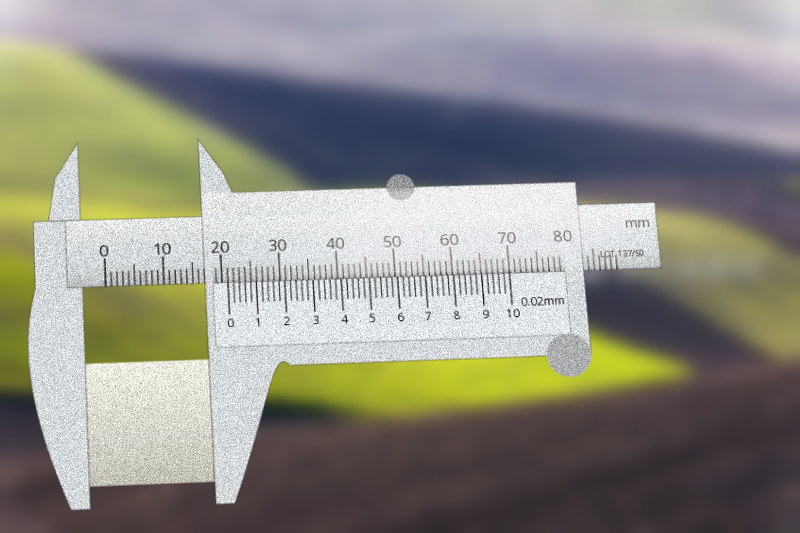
21.0 mm
